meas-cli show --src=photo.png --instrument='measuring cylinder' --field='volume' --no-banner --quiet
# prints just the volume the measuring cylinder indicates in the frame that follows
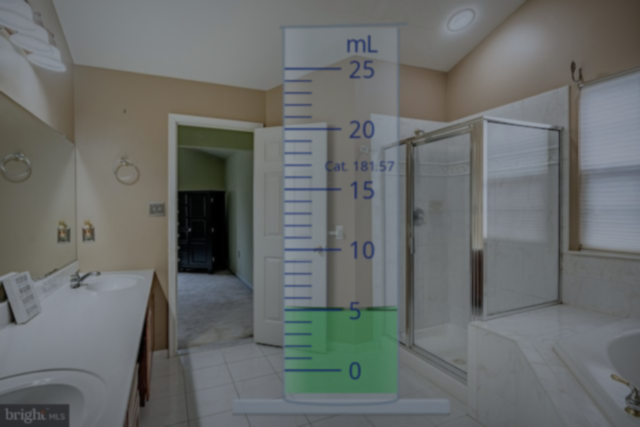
5 mL
